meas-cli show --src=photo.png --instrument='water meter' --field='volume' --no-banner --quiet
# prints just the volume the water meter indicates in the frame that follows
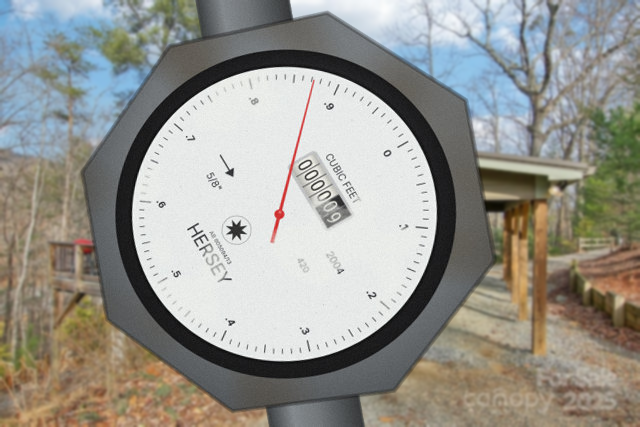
8.87 ft³
